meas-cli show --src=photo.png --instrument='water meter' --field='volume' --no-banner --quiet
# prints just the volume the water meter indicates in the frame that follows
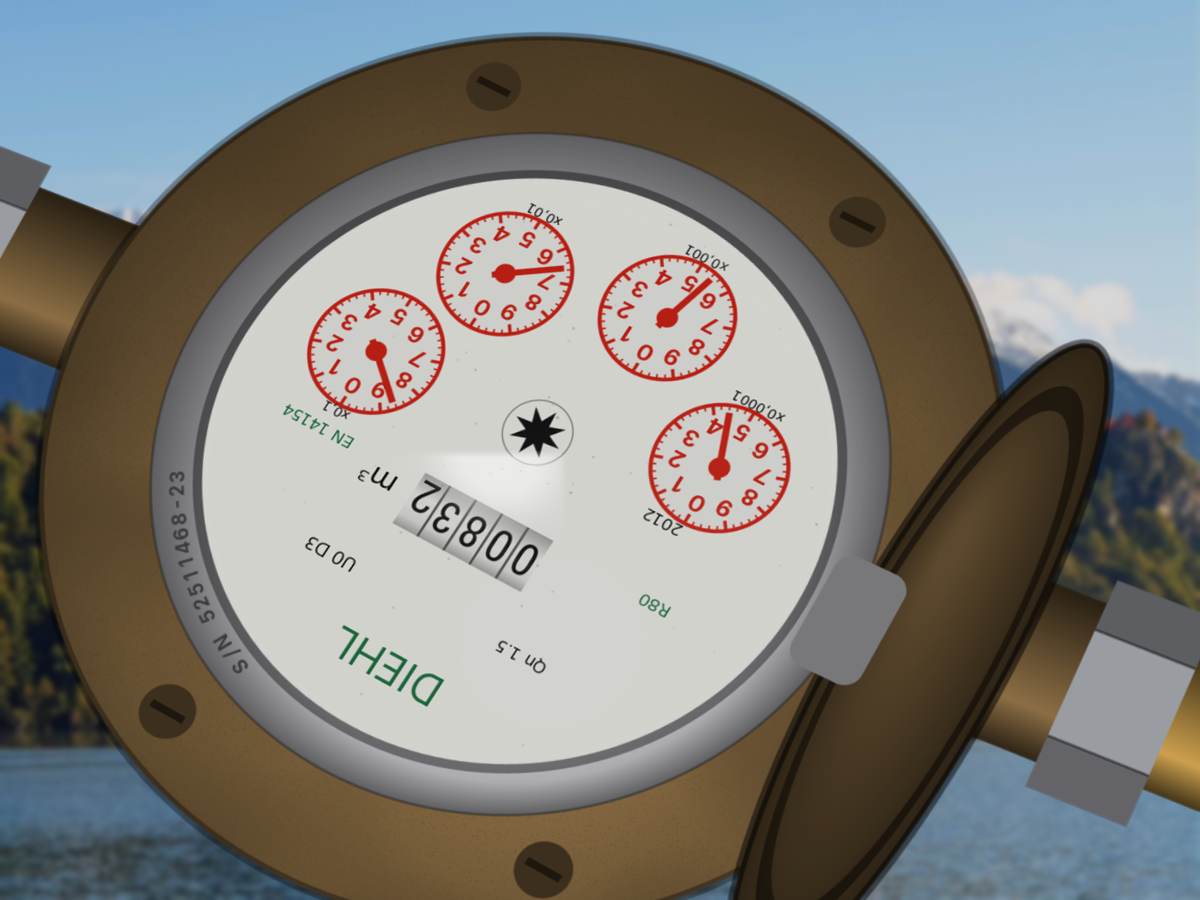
831.8654 m³
